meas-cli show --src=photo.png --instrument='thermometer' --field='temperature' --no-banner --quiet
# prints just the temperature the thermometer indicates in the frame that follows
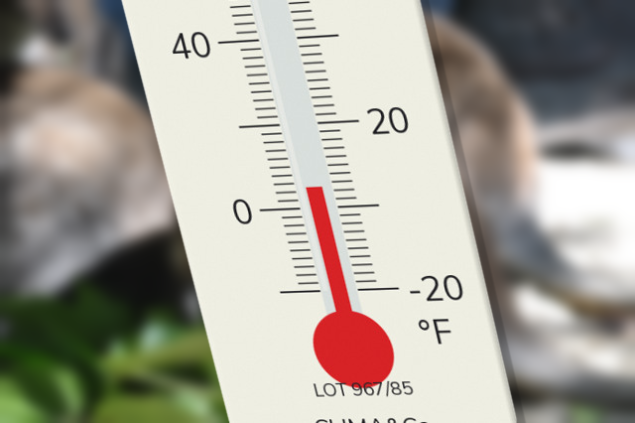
5 °F
